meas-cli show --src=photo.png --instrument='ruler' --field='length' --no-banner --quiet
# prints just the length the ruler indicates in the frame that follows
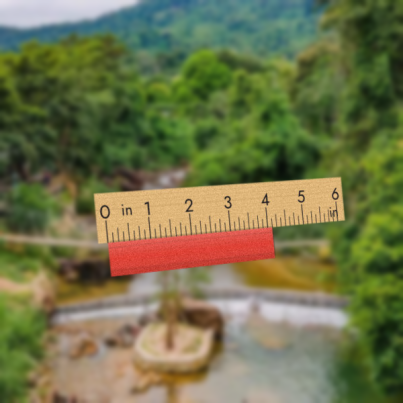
4.125 in
